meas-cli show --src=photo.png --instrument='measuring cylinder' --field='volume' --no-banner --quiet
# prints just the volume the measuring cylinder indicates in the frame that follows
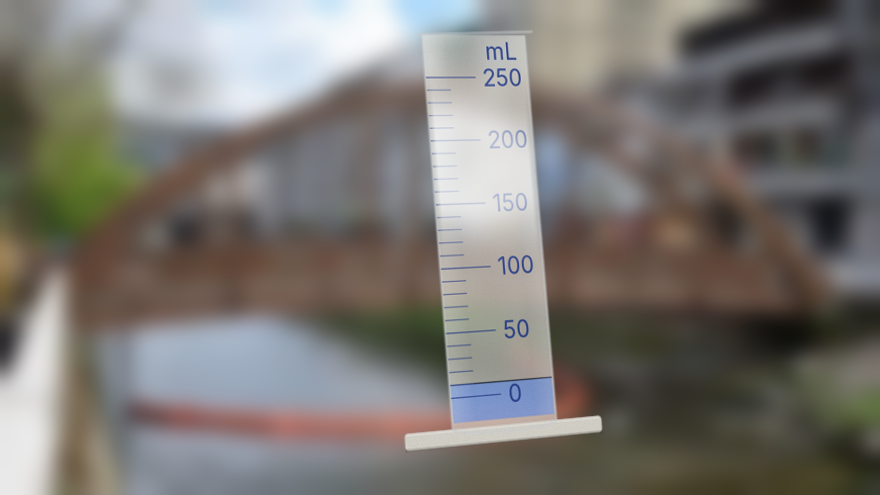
10 mL
